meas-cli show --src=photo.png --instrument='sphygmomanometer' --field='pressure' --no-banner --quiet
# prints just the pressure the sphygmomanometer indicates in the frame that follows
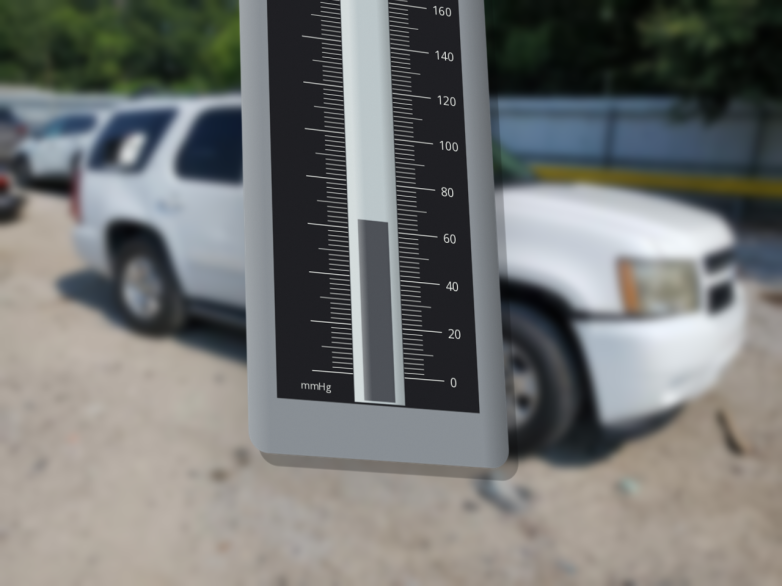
64 mmHg
